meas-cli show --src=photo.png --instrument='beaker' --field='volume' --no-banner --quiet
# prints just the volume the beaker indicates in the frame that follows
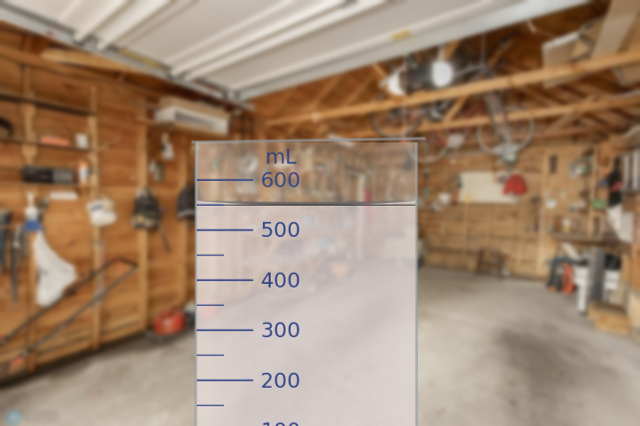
550 mL
